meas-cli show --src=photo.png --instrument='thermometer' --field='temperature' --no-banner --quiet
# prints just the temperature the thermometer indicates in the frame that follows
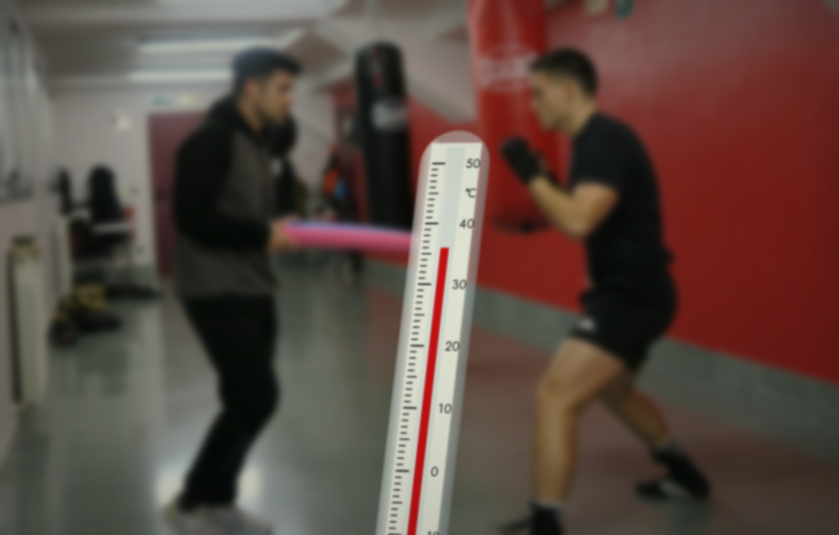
36 °C
